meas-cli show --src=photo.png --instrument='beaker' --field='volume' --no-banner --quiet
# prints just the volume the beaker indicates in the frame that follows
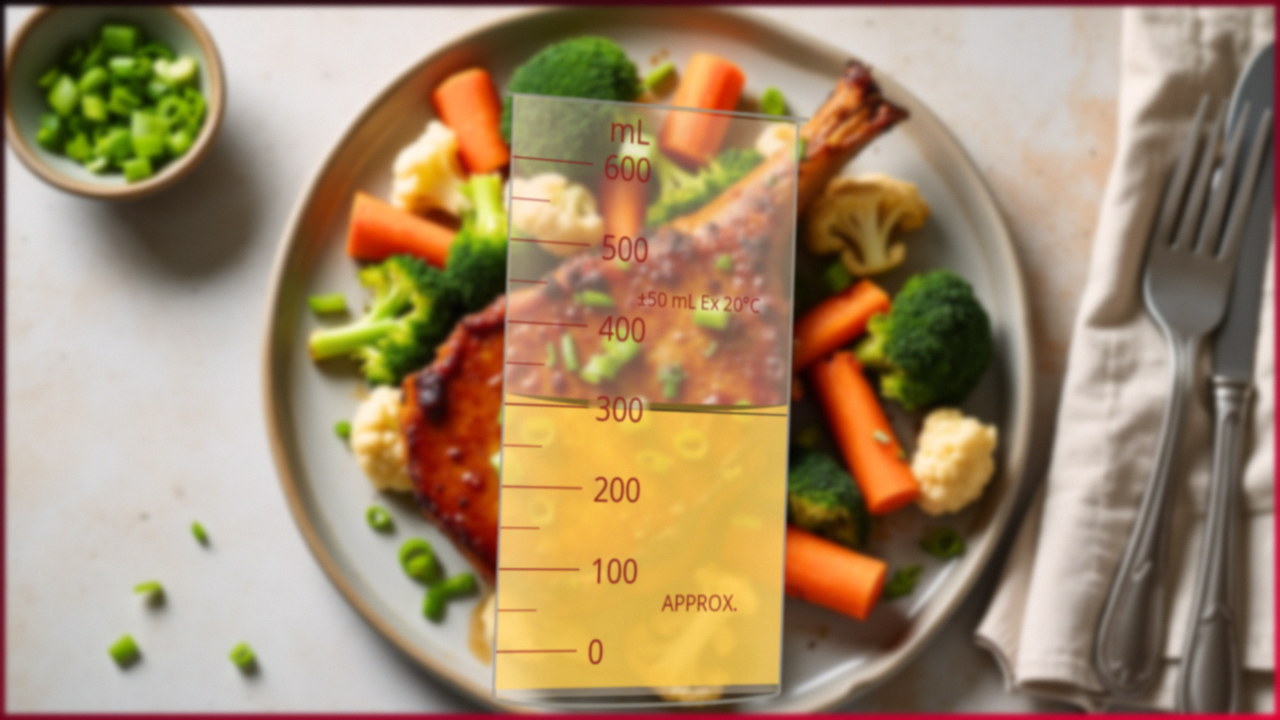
300 mL
